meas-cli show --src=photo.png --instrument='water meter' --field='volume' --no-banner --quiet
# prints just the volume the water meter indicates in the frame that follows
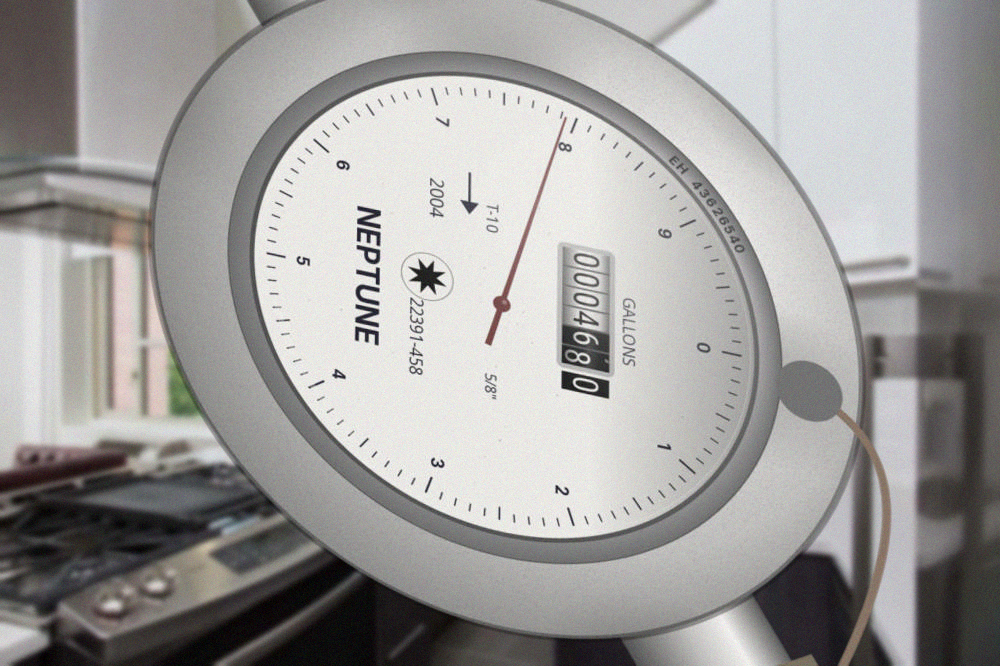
4677.9 gal
